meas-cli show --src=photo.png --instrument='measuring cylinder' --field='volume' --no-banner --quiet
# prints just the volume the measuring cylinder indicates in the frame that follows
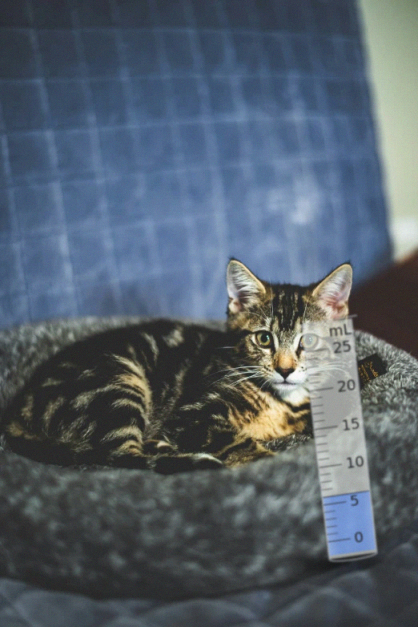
6 mL
